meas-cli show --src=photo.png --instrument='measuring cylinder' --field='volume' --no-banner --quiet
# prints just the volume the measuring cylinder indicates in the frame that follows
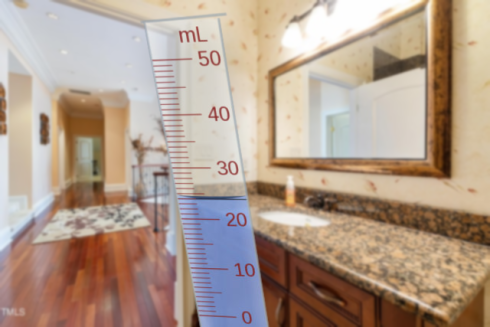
24 mL
